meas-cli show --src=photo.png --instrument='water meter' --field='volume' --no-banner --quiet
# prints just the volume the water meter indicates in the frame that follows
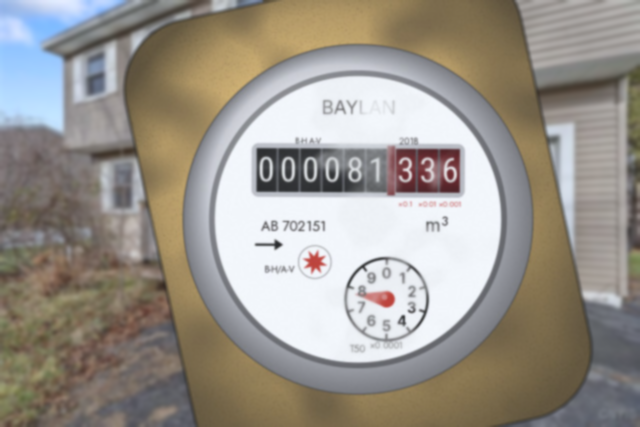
81.3367 m³
